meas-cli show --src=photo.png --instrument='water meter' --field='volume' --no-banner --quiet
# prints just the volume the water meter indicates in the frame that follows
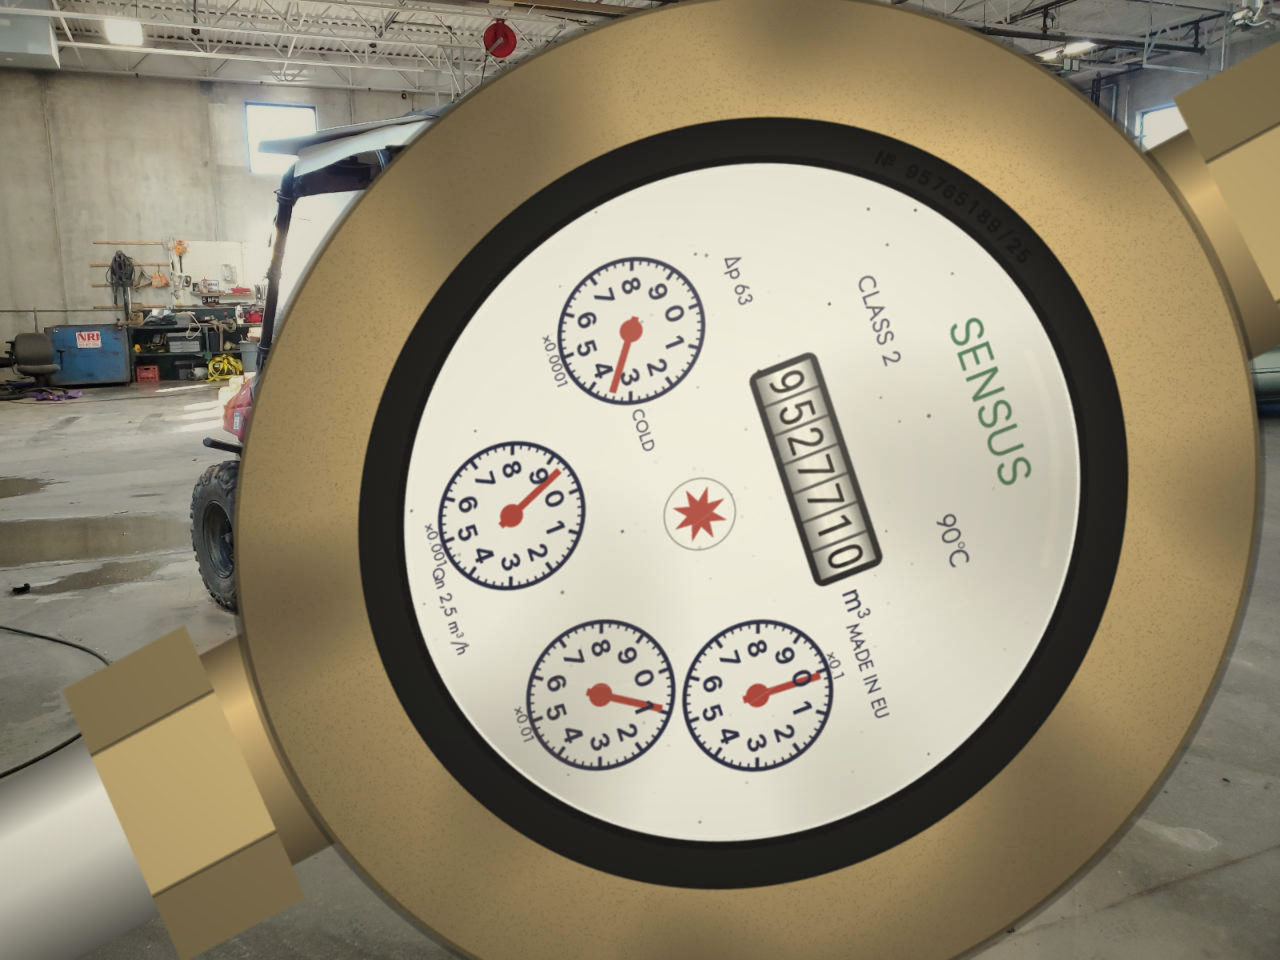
9527710.0093 m³
